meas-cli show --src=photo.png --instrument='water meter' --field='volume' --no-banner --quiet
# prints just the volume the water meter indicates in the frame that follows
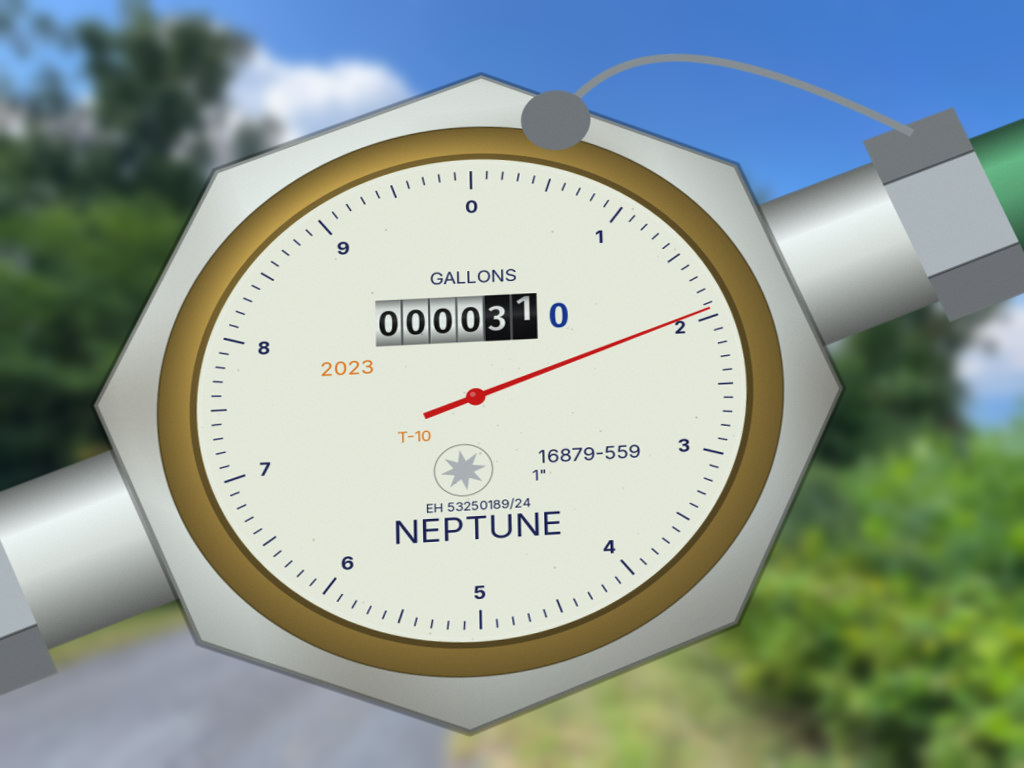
311.9 gal
